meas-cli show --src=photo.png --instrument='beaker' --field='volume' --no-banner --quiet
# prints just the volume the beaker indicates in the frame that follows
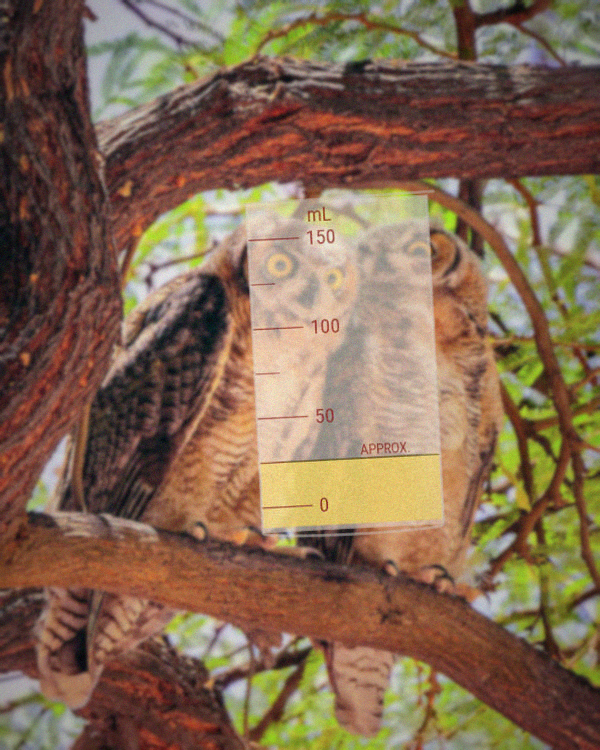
25 mL
